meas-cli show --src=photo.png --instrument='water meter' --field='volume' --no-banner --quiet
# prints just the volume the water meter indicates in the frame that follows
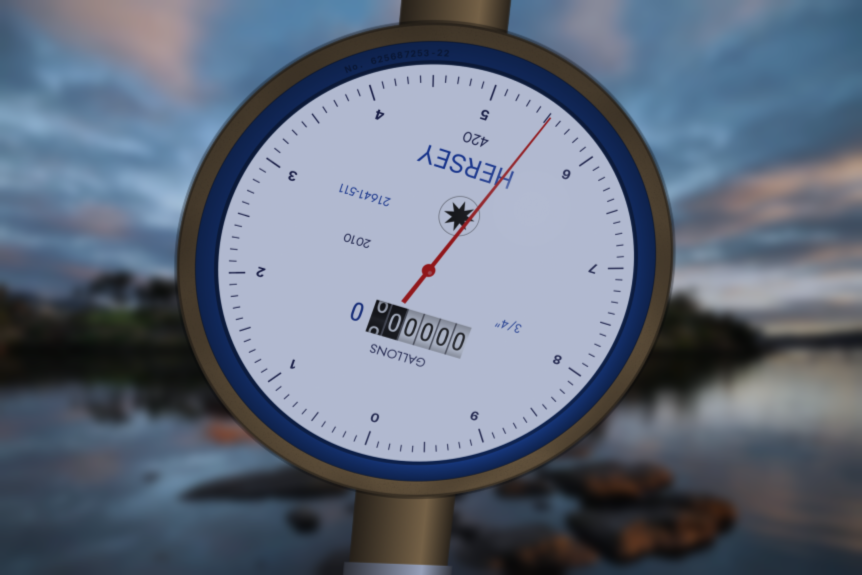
85.5 gal
